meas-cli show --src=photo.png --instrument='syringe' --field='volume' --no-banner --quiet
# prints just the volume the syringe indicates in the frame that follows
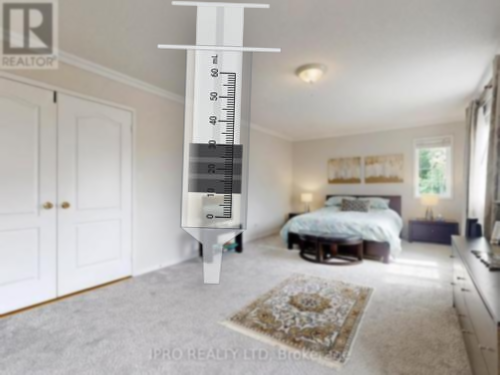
10 mL
